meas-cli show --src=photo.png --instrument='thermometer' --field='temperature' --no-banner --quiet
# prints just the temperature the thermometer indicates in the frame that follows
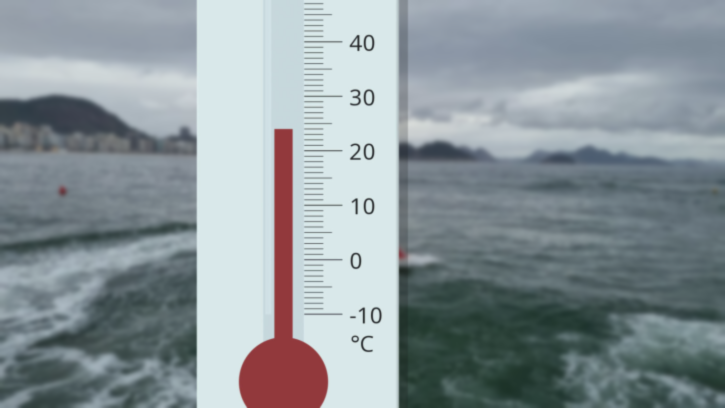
24 °C
